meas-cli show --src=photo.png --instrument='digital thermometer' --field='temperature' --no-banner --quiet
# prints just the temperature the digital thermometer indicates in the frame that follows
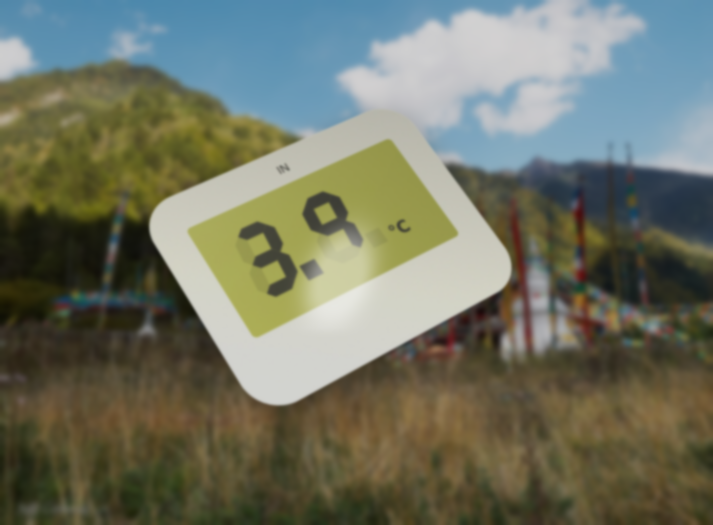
3.9 °C
